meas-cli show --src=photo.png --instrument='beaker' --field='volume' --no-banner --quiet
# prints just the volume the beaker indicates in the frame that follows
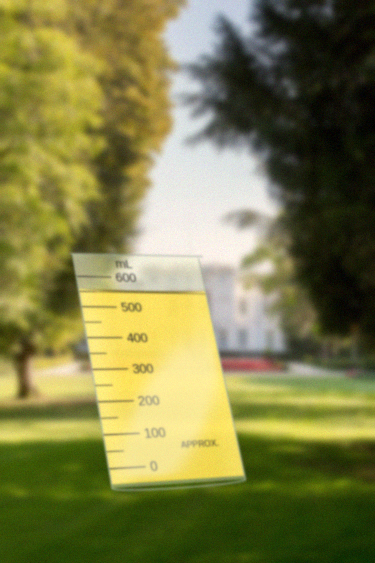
550 mL
